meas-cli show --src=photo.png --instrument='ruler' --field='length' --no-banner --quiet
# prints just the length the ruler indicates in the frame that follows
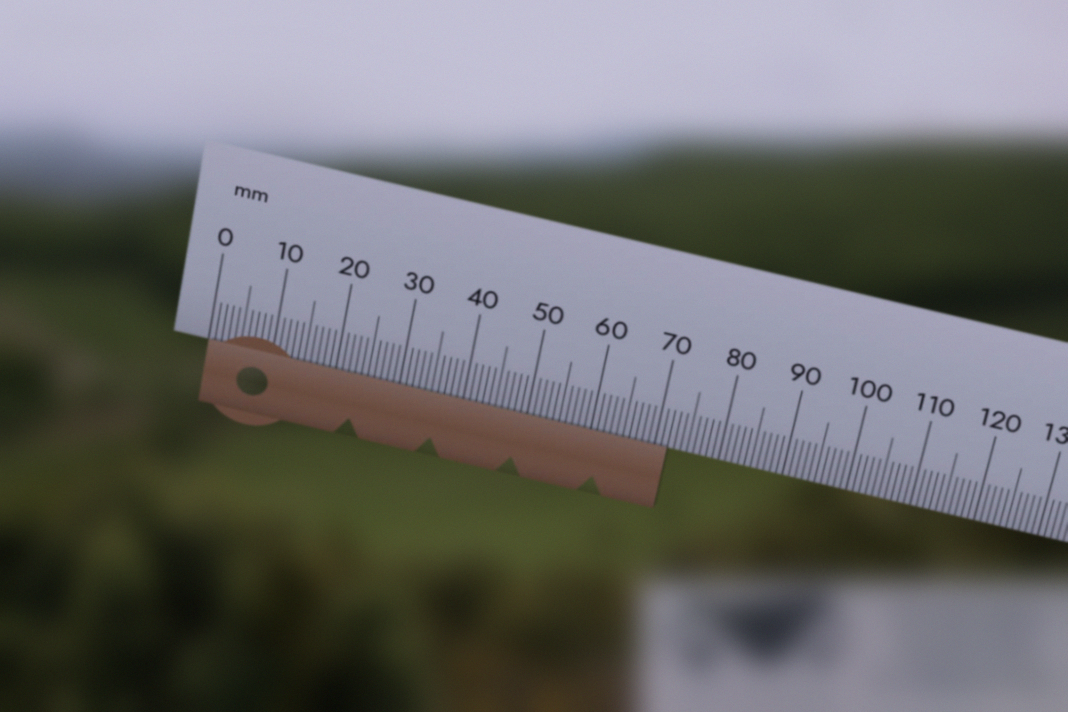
72 mm
